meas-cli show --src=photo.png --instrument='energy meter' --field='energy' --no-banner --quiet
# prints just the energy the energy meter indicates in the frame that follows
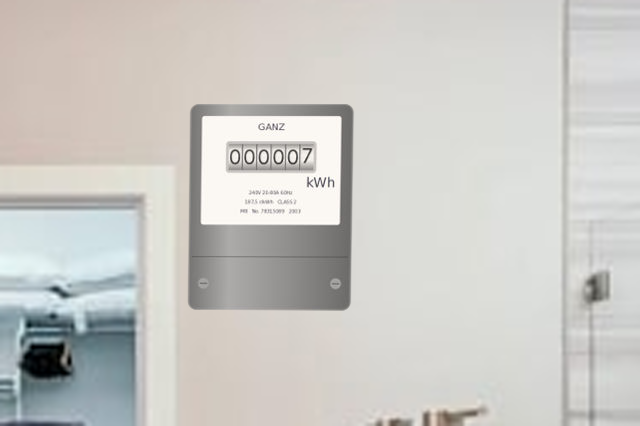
7 kWh
